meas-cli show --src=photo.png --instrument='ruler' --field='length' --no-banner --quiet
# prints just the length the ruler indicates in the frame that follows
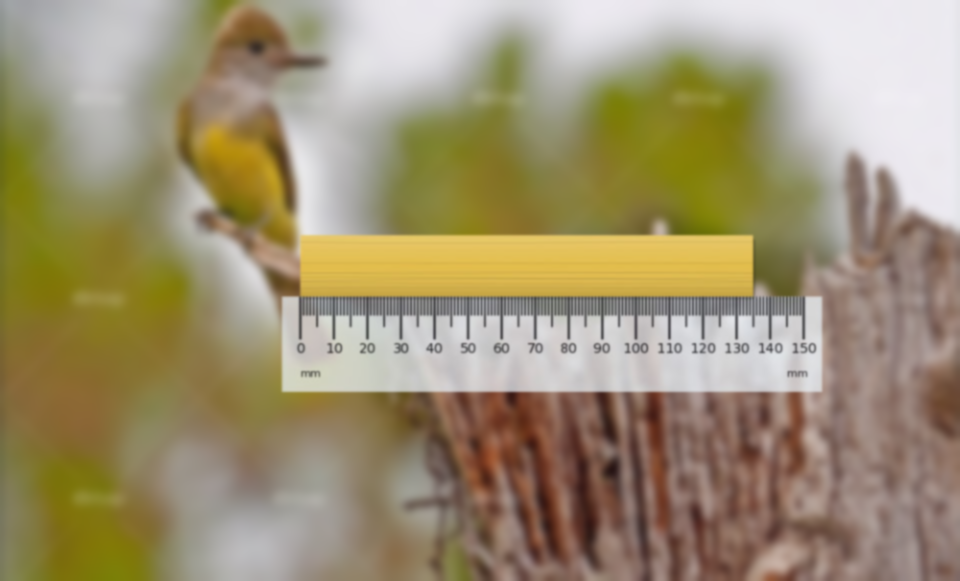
135 mm
